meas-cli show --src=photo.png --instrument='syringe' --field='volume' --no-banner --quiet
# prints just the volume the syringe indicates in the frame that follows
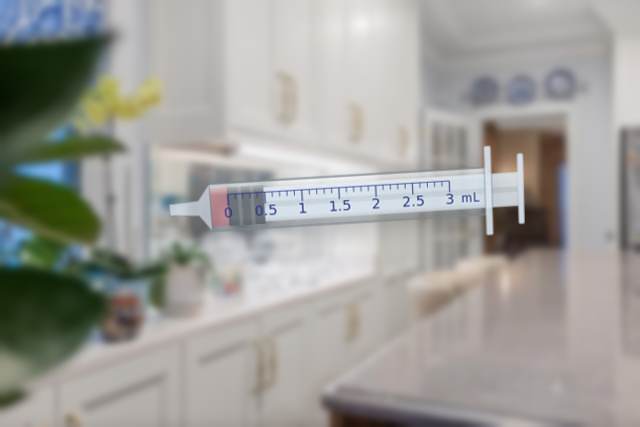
0 mL
